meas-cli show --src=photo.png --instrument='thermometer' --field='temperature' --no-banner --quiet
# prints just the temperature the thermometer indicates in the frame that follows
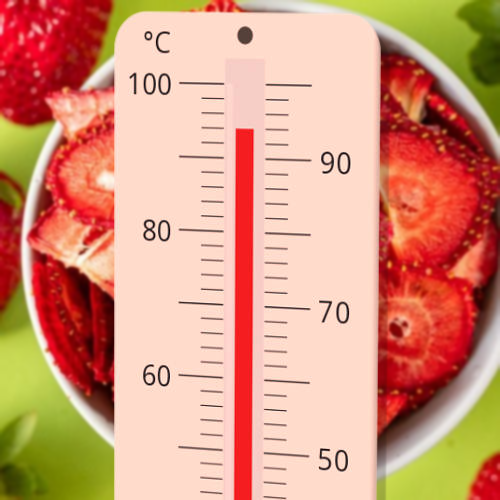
94 °C
